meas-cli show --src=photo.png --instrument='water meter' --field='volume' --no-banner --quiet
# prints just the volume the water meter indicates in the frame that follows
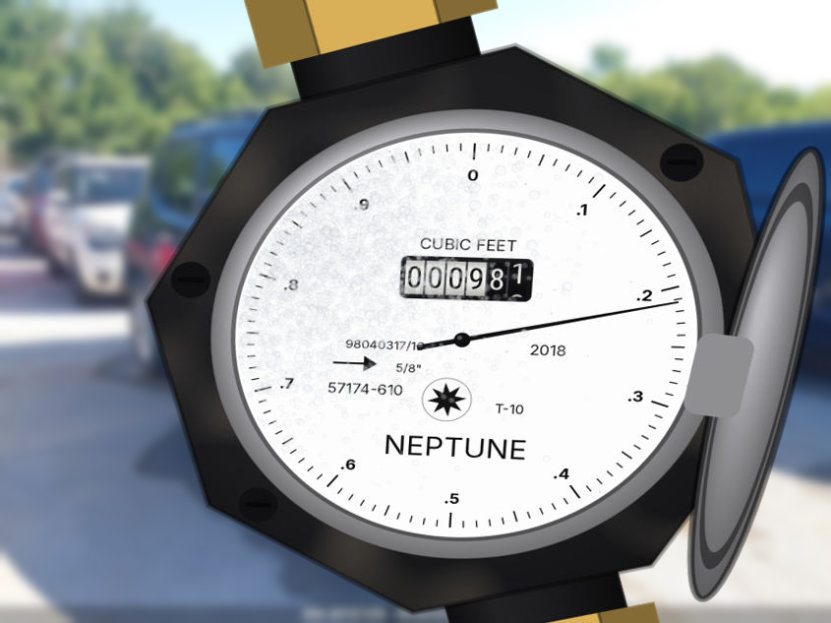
981.21 ft³
